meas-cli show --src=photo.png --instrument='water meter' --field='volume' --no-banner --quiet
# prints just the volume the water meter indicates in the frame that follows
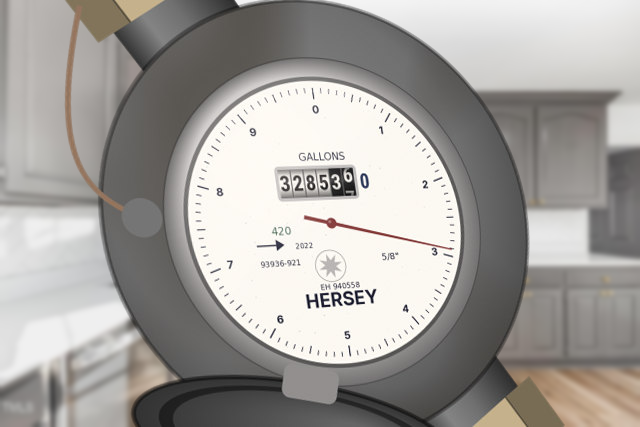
3285362.9 gal
